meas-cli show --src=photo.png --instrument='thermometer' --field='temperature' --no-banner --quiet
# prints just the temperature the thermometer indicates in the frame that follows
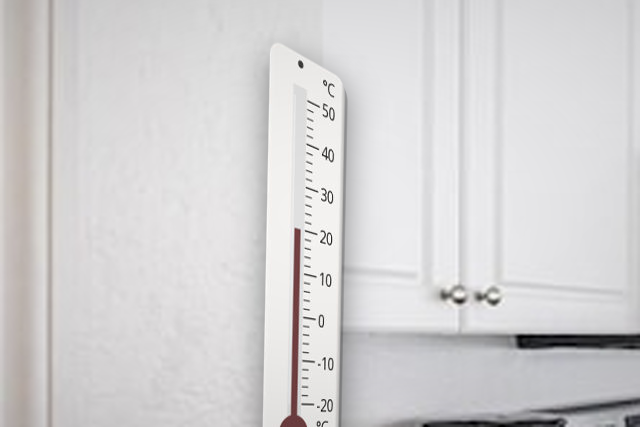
20 °C
